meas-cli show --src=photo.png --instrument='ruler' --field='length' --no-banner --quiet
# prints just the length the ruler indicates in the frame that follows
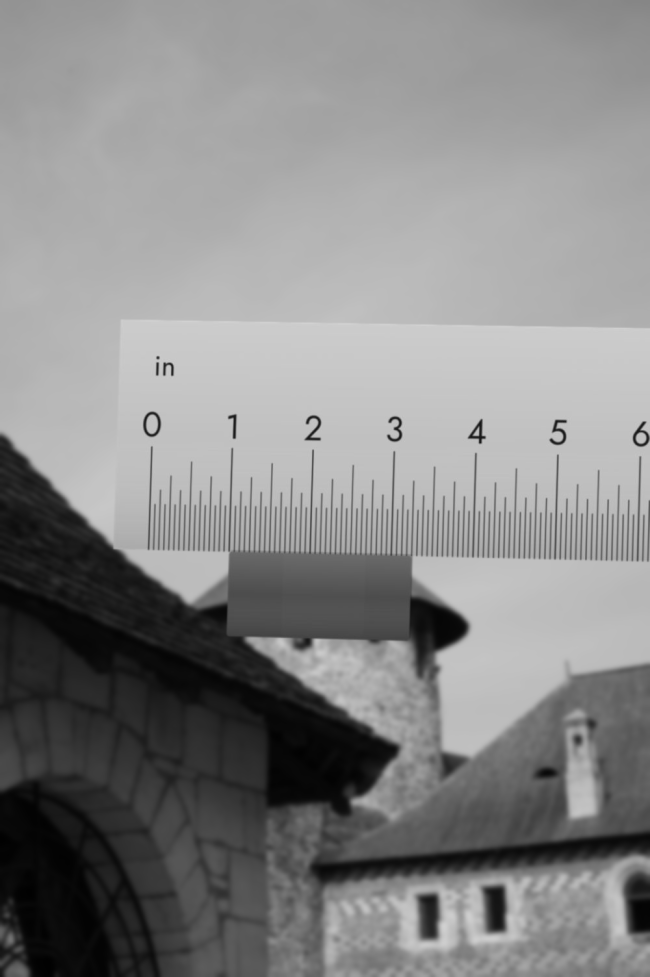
2.25 in
